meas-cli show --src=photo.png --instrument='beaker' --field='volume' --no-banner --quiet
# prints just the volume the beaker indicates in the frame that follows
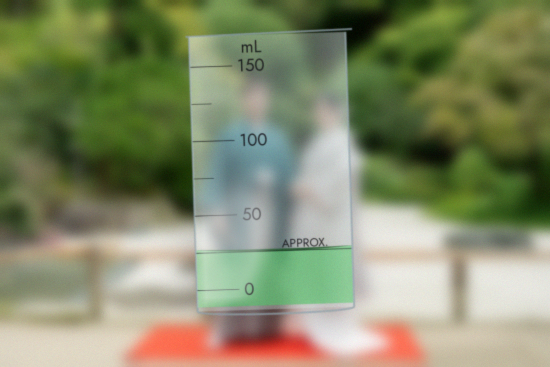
25 mL
